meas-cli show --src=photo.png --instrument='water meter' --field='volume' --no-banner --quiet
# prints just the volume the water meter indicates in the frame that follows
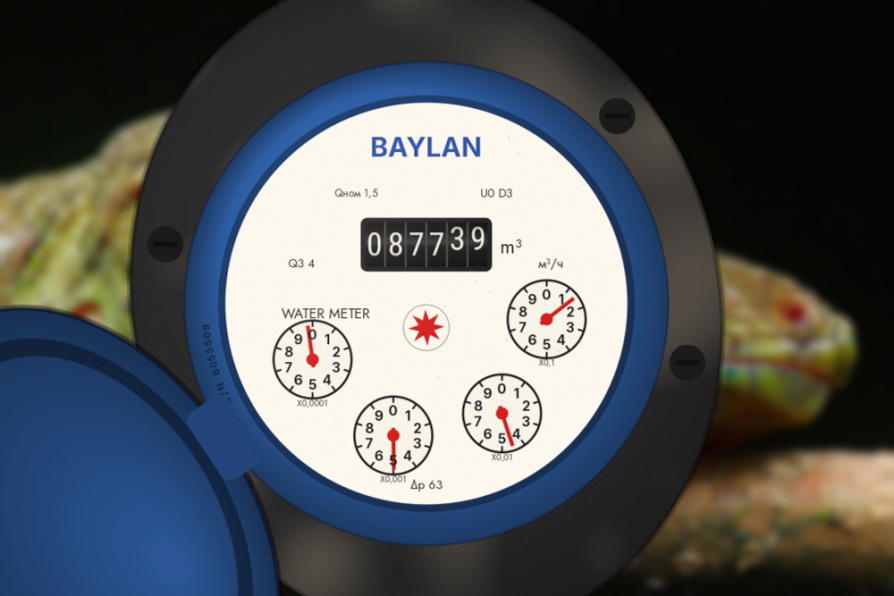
87739.1449 m³
